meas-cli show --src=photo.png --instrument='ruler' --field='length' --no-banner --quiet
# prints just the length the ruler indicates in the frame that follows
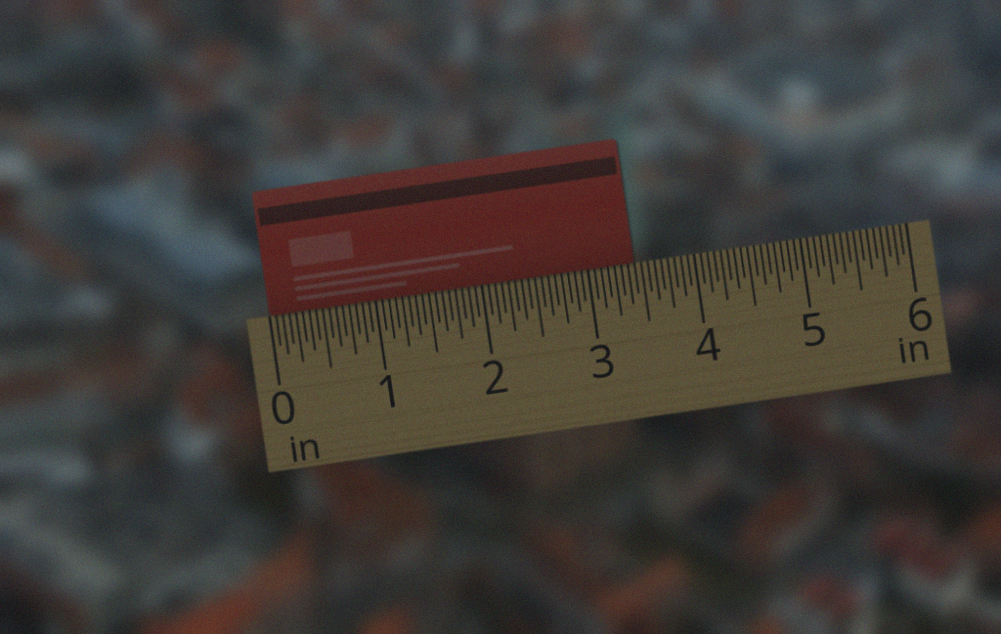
3.4375 in
